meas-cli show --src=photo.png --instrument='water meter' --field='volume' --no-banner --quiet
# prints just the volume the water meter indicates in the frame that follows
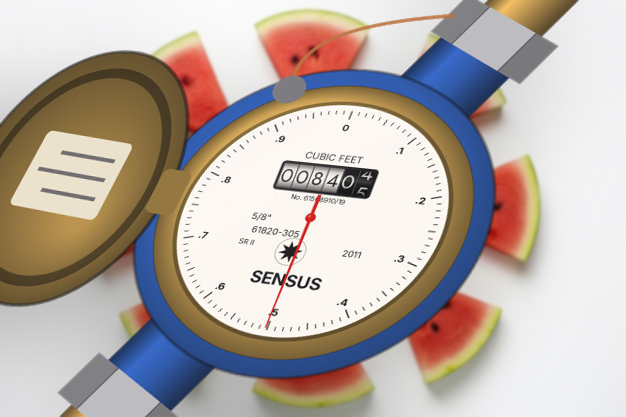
8404.50 ft³
